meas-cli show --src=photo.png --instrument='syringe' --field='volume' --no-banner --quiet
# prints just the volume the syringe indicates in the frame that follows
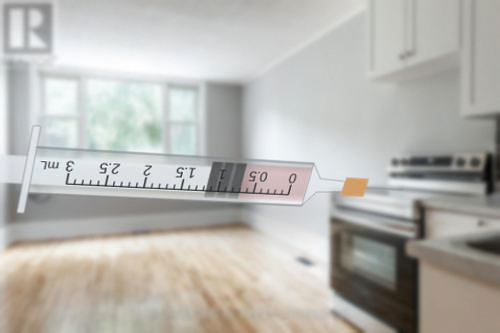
0.7 mL
